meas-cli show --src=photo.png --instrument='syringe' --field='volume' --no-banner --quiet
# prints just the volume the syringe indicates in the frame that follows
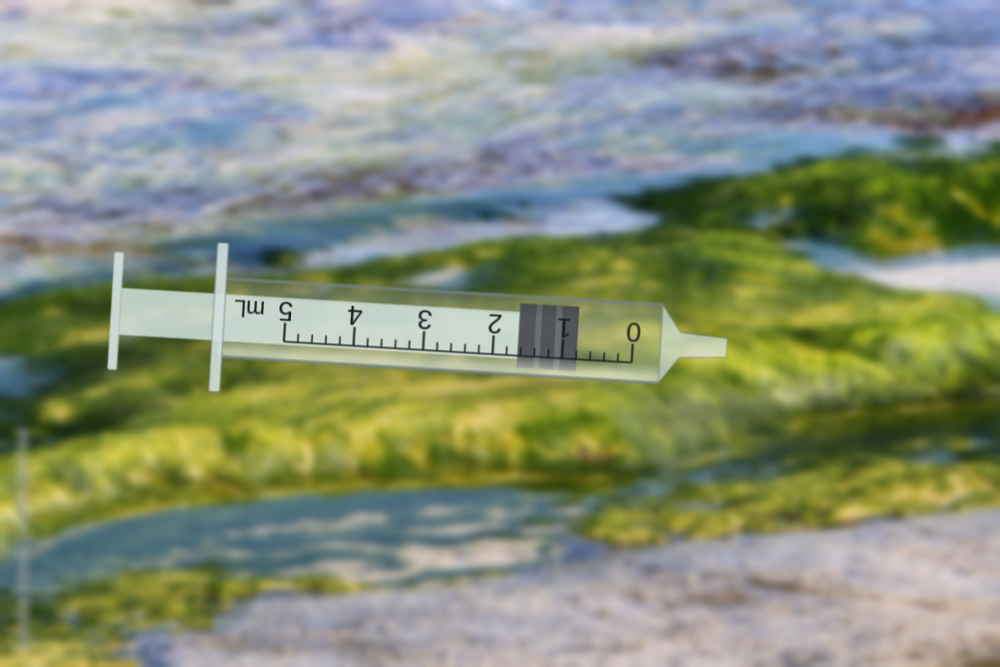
0.8 mL
